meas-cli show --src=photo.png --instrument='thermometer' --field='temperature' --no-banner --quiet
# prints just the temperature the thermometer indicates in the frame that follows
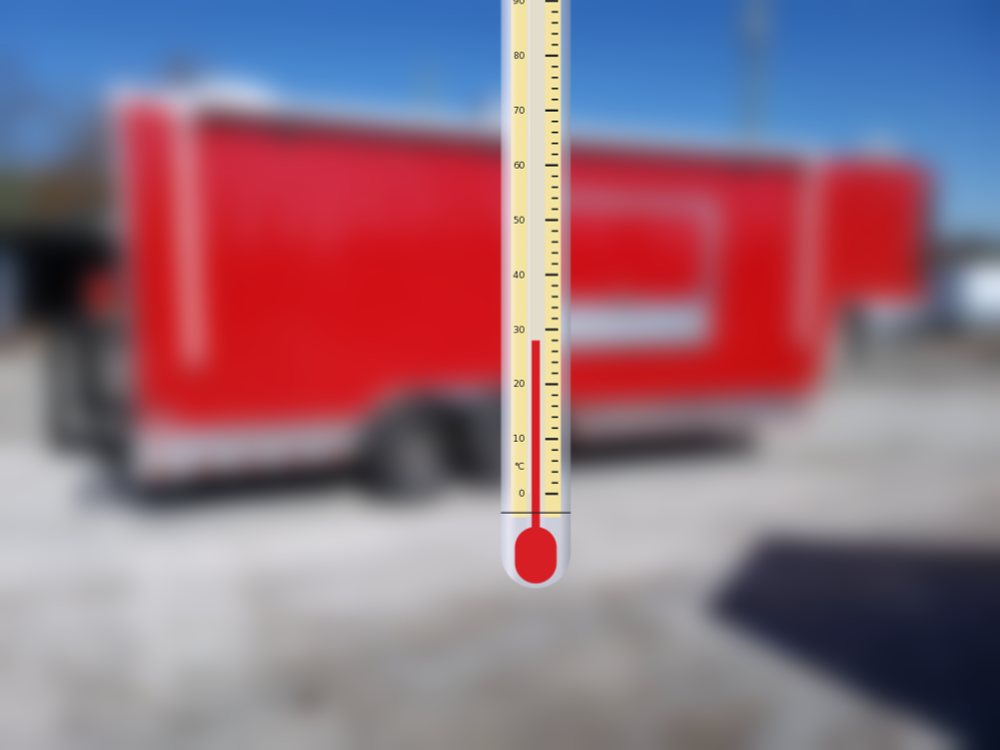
28 °C
